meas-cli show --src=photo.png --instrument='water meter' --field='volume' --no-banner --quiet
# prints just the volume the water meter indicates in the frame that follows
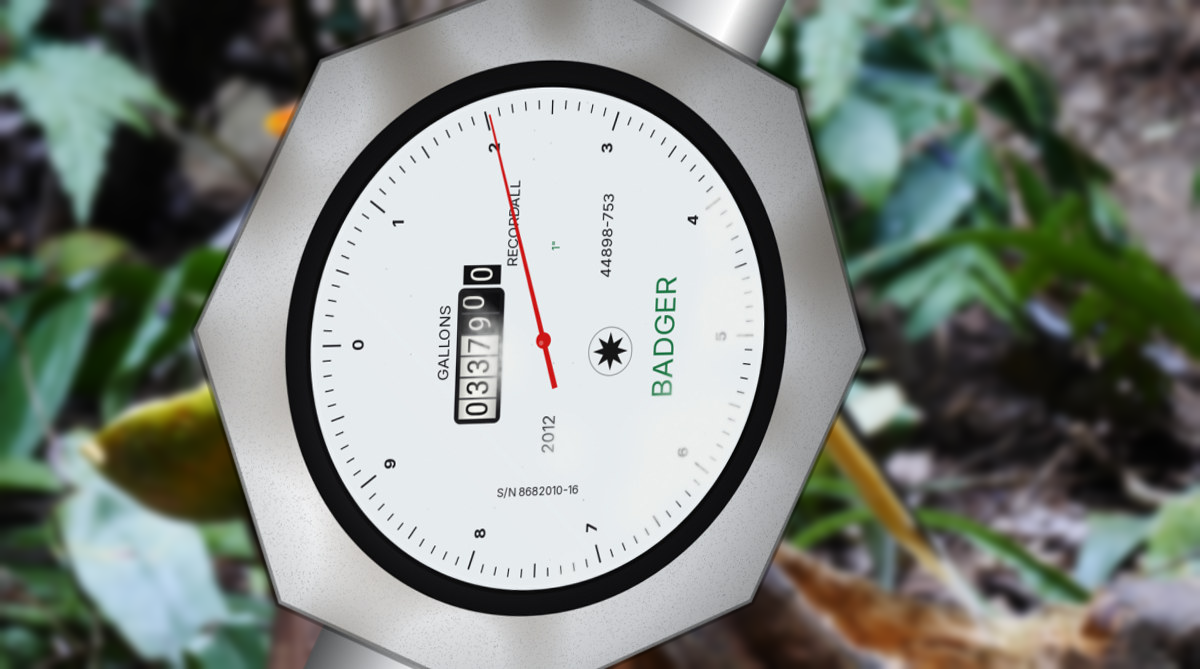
337902.0 gal
